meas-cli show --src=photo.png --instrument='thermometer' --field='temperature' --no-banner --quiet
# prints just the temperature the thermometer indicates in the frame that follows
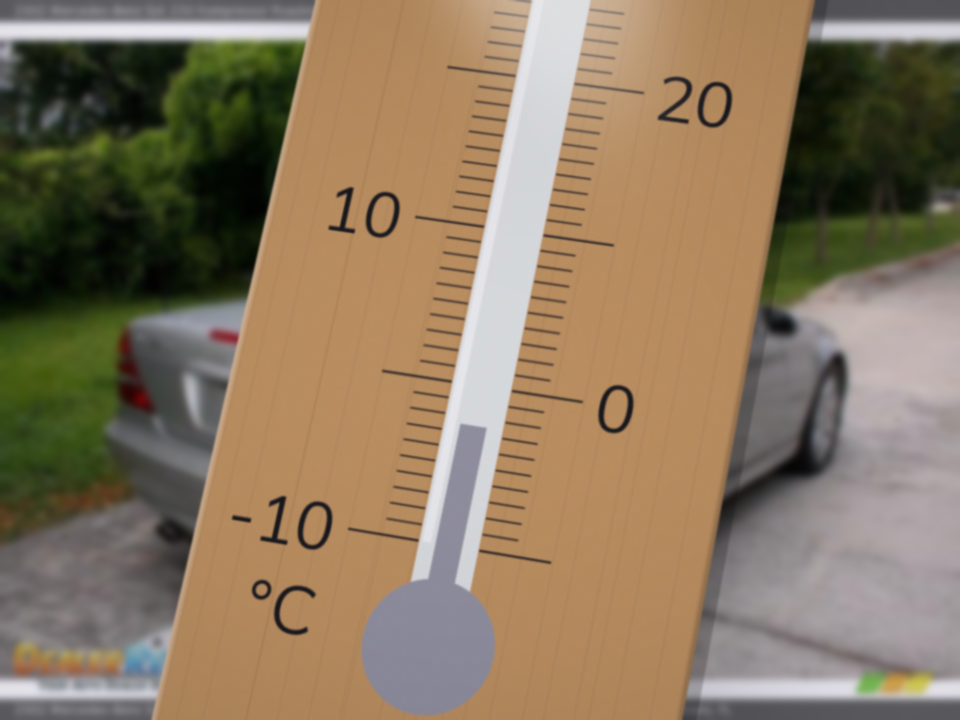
-2.5 °C
